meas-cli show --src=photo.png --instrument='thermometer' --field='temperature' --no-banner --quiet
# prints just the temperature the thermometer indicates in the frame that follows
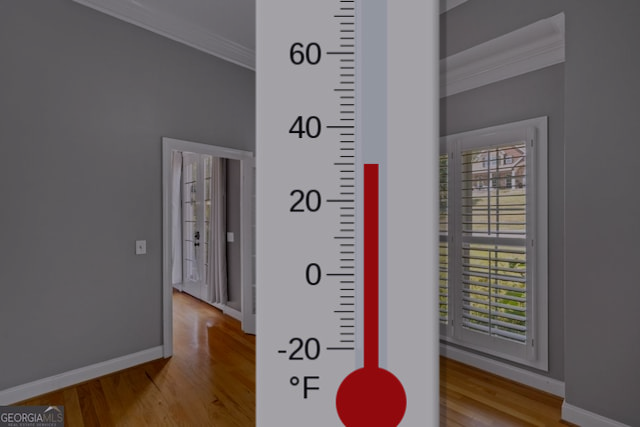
30 °F
